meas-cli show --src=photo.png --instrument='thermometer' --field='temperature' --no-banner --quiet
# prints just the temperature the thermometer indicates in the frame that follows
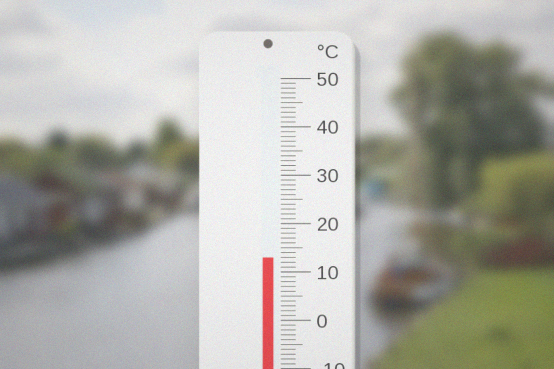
13 °C
